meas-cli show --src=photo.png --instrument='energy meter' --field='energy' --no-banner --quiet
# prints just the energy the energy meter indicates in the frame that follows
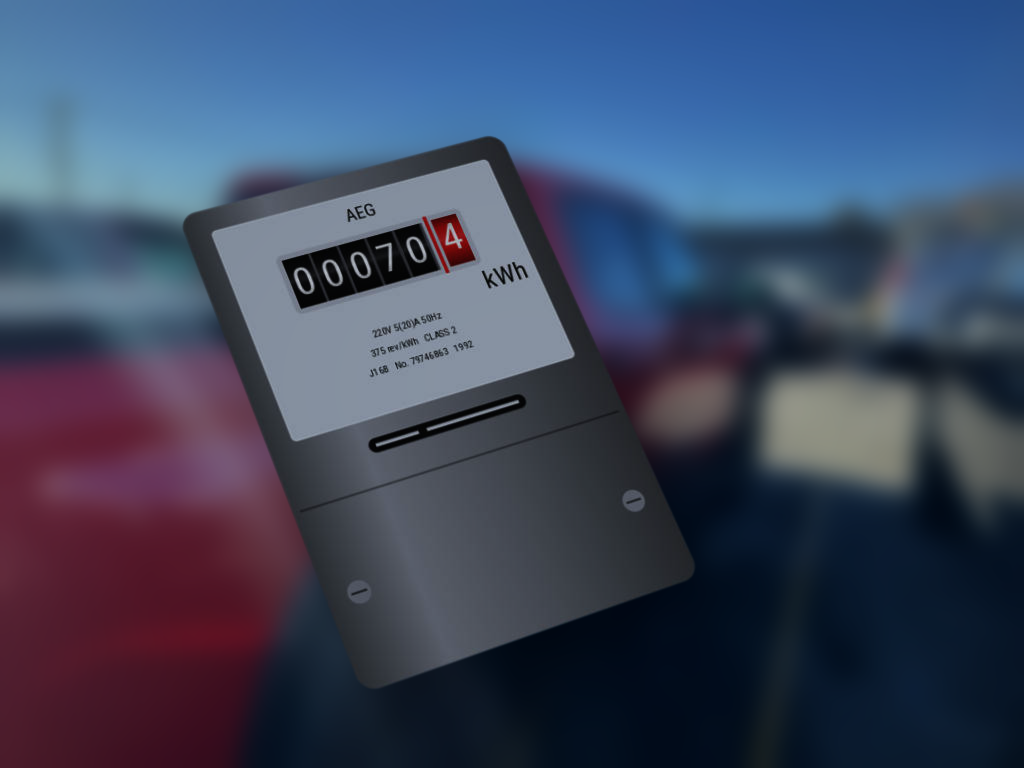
70.4 kWh
